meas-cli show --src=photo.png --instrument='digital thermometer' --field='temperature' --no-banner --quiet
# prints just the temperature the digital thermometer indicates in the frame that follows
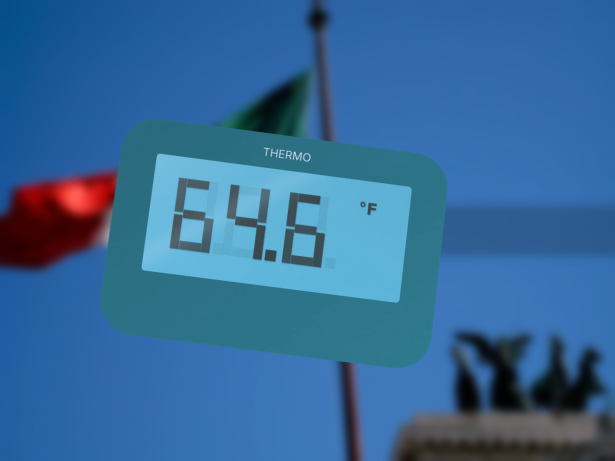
64.6 °F
